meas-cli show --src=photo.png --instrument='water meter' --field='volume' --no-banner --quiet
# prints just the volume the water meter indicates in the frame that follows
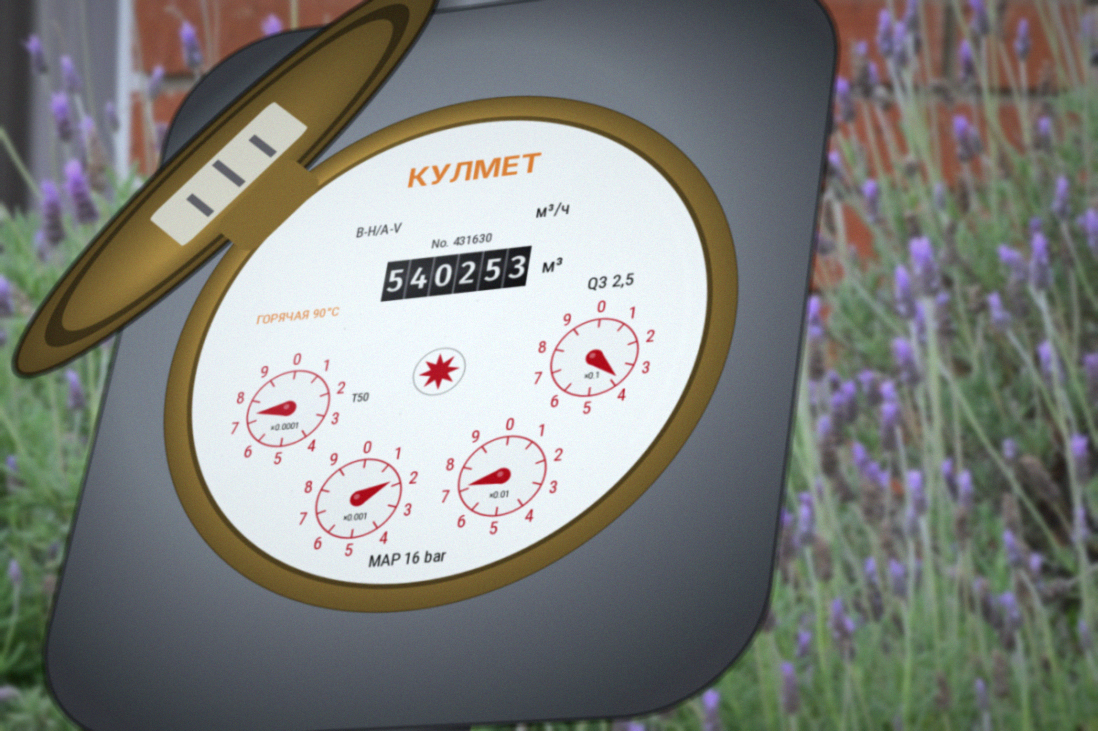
540253.3717 m³
